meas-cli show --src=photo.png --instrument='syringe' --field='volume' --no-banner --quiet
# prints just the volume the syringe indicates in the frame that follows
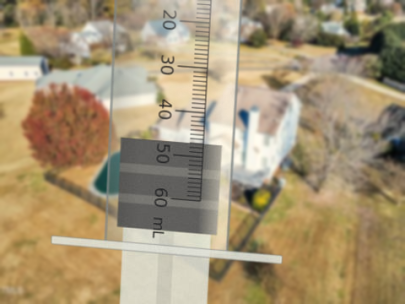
47 mL
